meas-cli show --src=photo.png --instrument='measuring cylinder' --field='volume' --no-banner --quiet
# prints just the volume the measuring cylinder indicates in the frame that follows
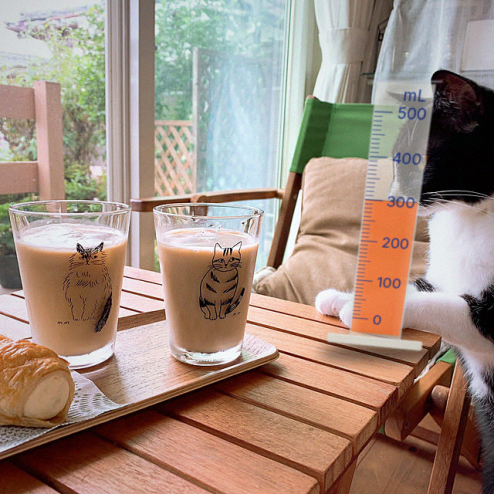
300 mL
